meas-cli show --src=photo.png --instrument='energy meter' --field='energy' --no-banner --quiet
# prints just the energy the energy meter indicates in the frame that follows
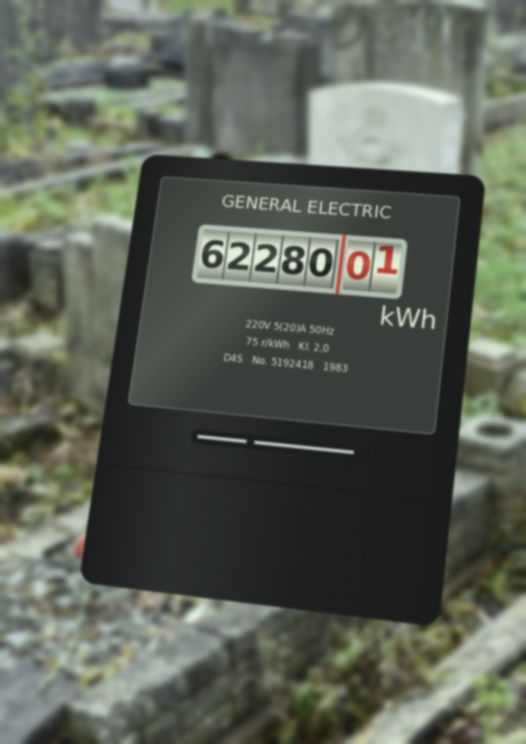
62280.01 kWh
